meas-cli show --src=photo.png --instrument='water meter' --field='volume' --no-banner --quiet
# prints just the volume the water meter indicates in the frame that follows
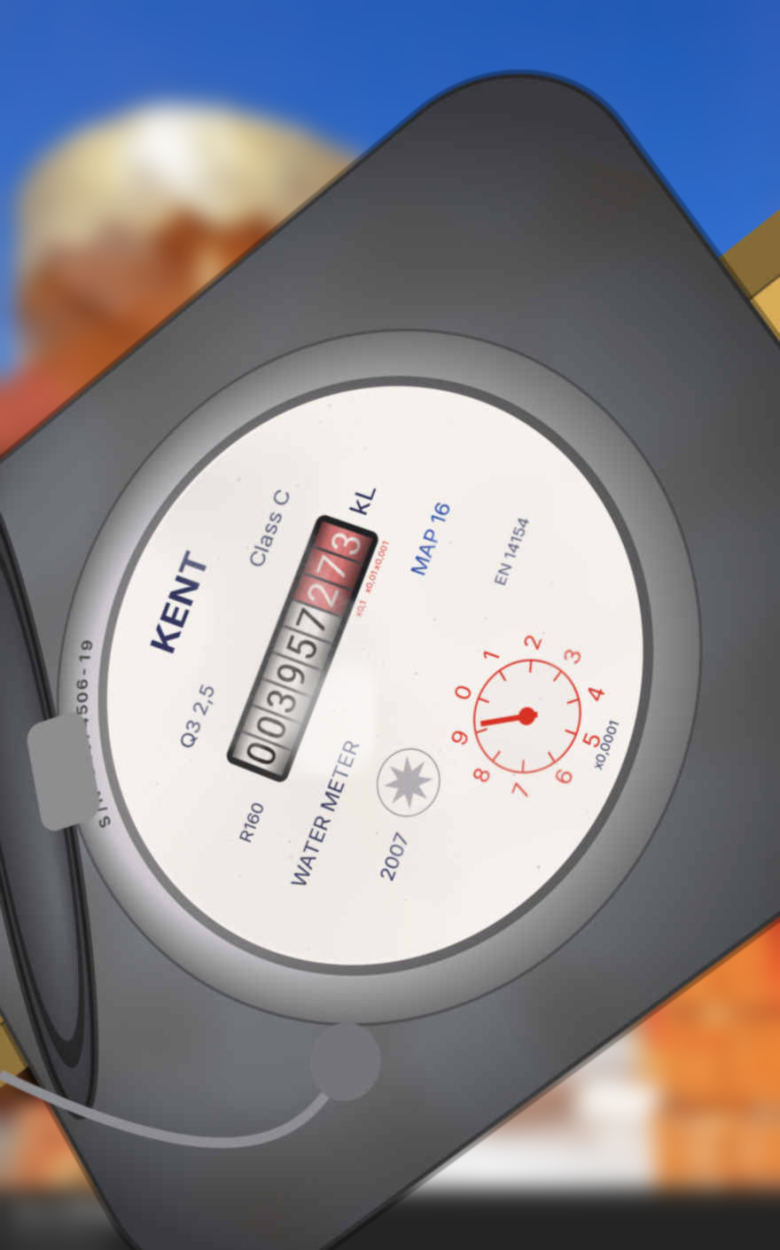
3957.2729 kL
